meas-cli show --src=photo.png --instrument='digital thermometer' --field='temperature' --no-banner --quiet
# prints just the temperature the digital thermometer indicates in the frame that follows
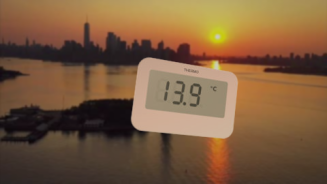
13.9 °C
